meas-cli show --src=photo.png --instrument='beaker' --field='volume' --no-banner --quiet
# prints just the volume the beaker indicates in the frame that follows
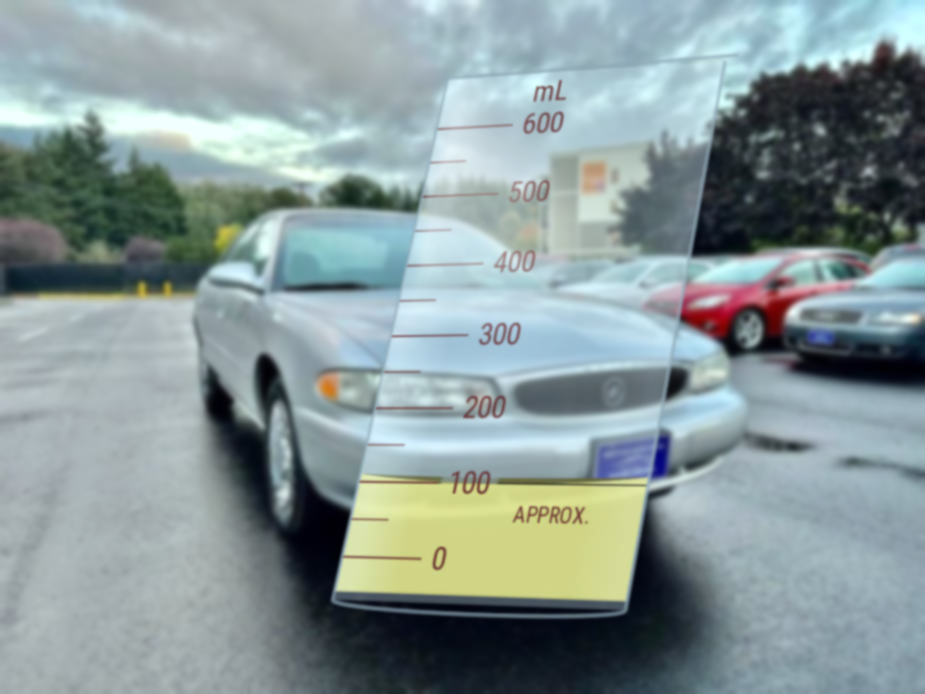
100 mL
